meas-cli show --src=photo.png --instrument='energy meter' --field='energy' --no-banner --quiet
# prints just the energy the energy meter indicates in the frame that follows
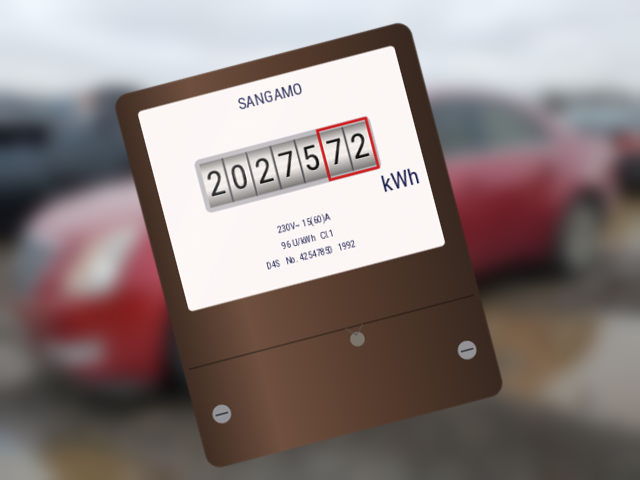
20275.72 kWh
